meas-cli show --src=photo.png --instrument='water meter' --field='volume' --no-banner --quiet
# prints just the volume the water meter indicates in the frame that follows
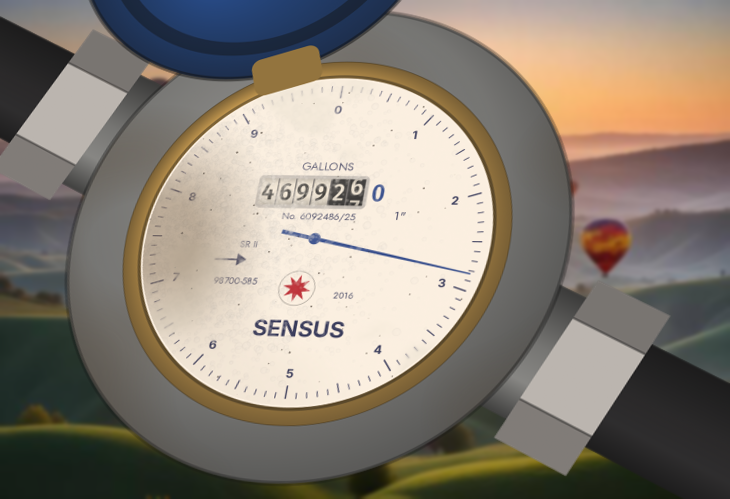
4699262.8 gal
